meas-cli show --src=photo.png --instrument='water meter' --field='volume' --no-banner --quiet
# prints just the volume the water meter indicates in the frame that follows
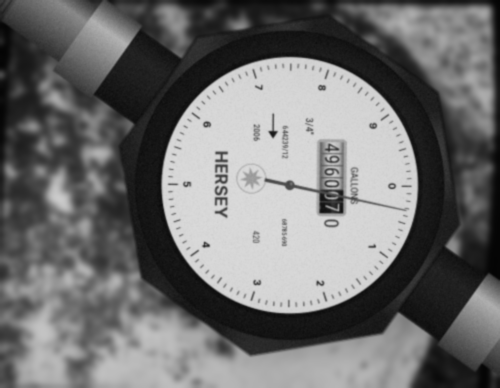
4960070.3 gal
